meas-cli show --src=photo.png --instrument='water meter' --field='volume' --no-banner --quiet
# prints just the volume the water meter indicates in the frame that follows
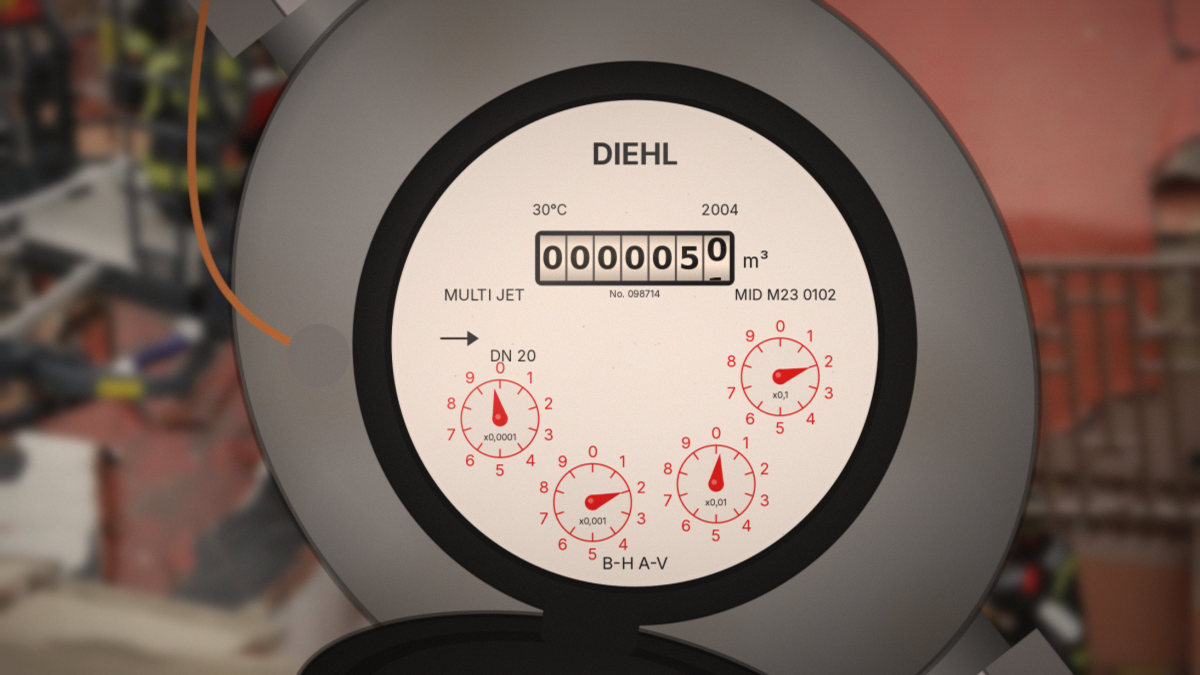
50.2019 m³
